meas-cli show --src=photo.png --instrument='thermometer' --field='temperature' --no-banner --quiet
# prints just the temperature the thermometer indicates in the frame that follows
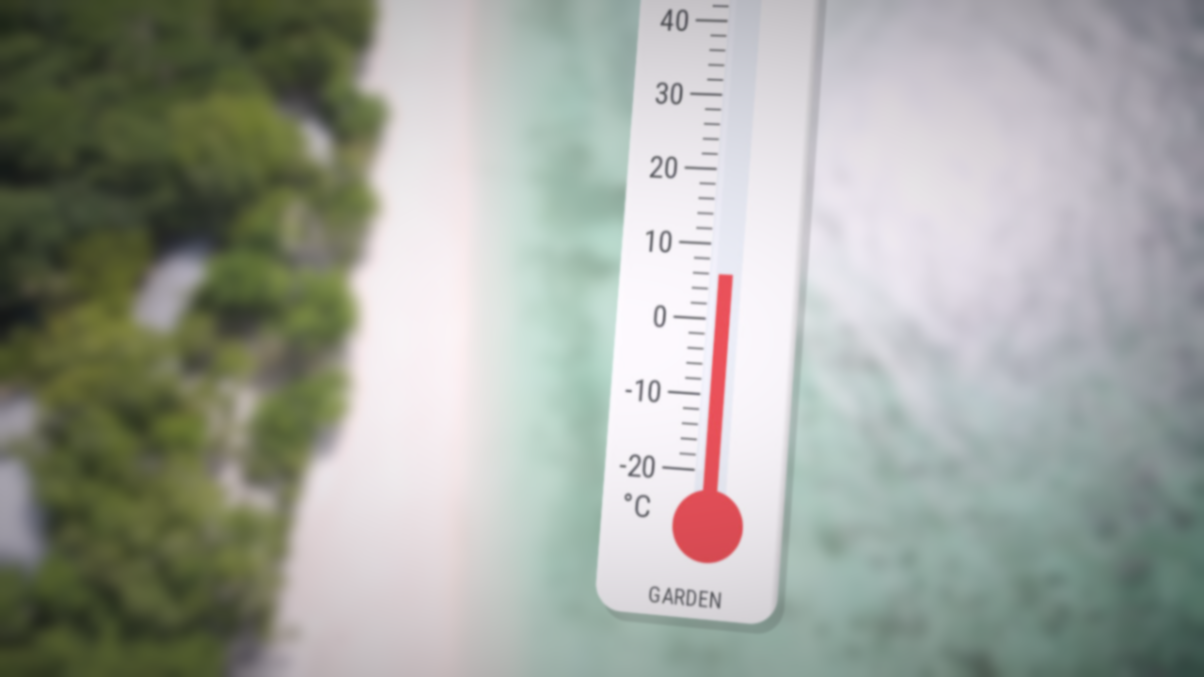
6 °C
